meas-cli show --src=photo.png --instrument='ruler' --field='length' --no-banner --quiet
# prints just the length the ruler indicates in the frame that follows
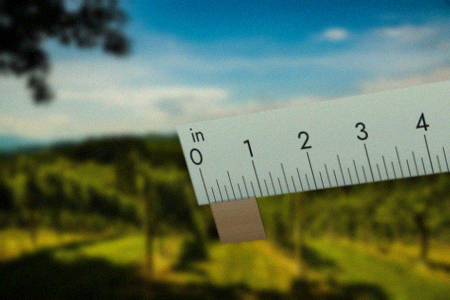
0.875 in
